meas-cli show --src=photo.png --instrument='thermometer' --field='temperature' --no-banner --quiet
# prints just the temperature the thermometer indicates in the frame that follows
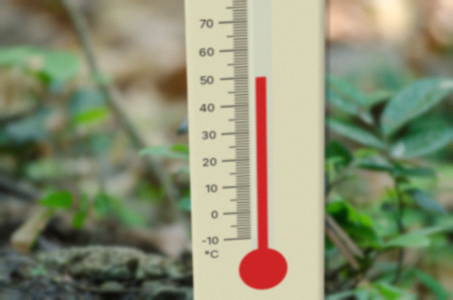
50 °C
